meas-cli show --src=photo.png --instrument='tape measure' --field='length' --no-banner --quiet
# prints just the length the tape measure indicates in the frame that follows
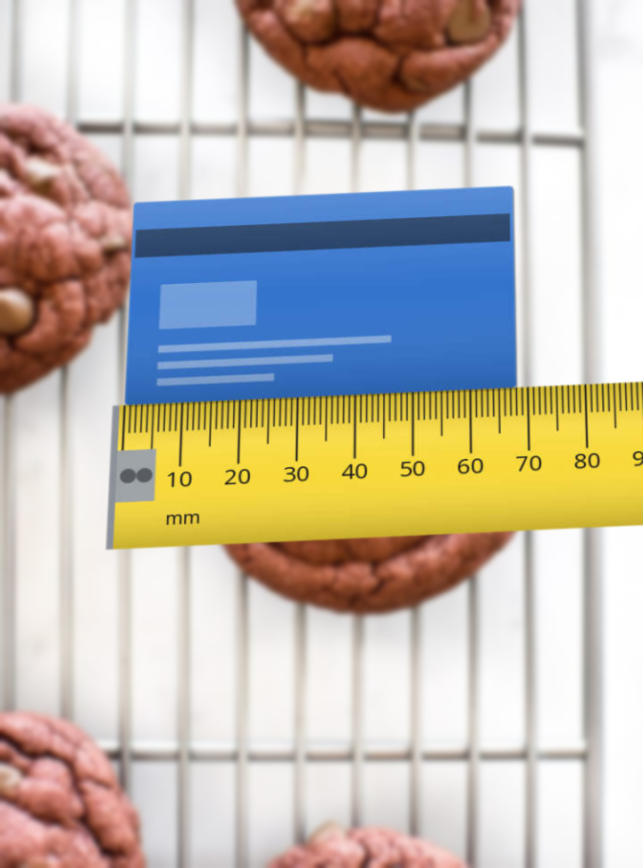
68 mm
